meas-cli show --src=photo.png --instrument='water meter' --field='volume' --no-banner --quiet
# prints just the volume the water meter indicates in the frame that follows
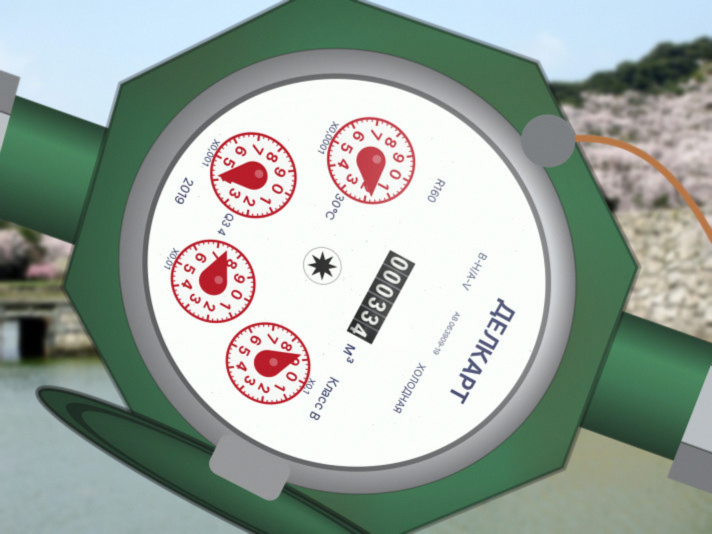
333.8741 m³
